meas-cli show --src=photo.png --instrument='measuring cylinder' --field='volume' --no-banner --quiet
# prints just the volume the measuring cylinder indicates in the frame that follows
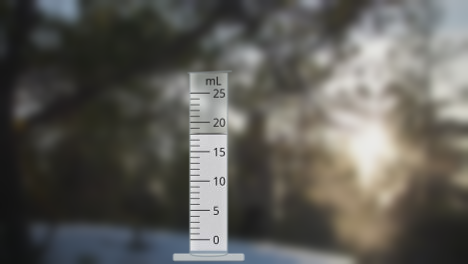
18 mL
